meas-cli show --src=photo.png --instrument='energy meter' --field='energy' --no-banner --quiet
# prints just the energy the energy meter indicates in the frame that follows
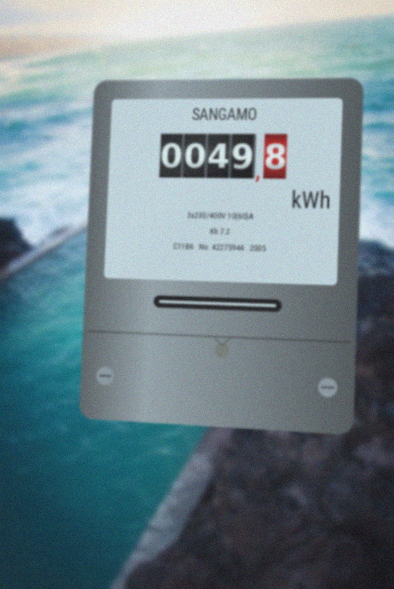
49.8 kWh
